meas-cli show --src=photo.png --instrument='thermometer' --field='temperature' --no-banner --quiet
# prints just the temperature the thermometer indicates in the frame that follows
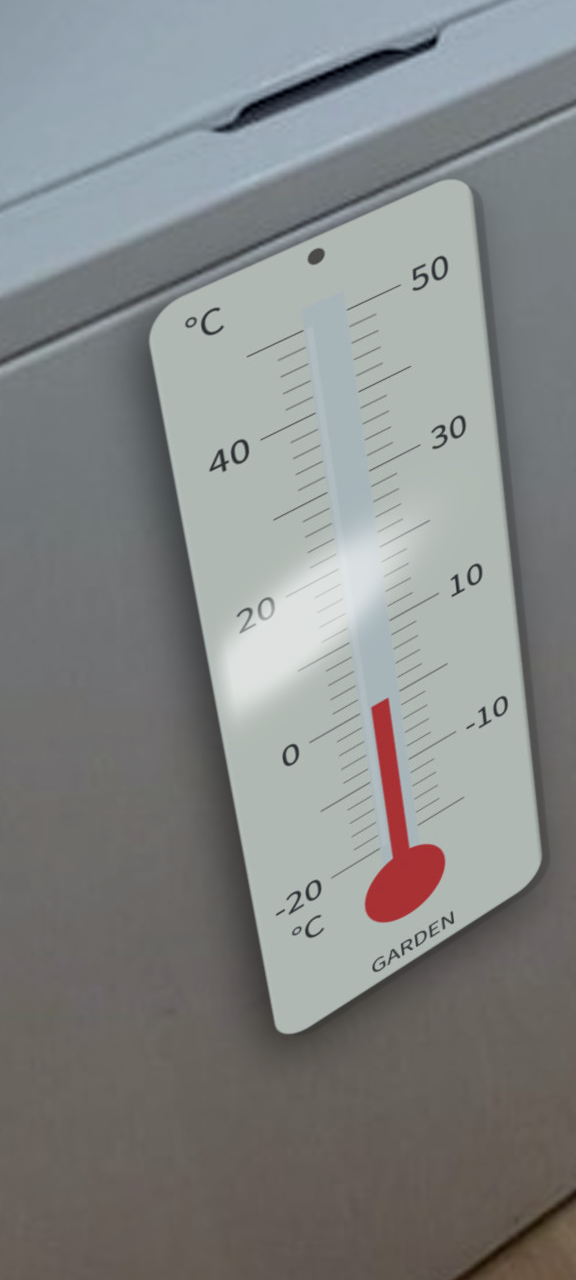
0 °C
